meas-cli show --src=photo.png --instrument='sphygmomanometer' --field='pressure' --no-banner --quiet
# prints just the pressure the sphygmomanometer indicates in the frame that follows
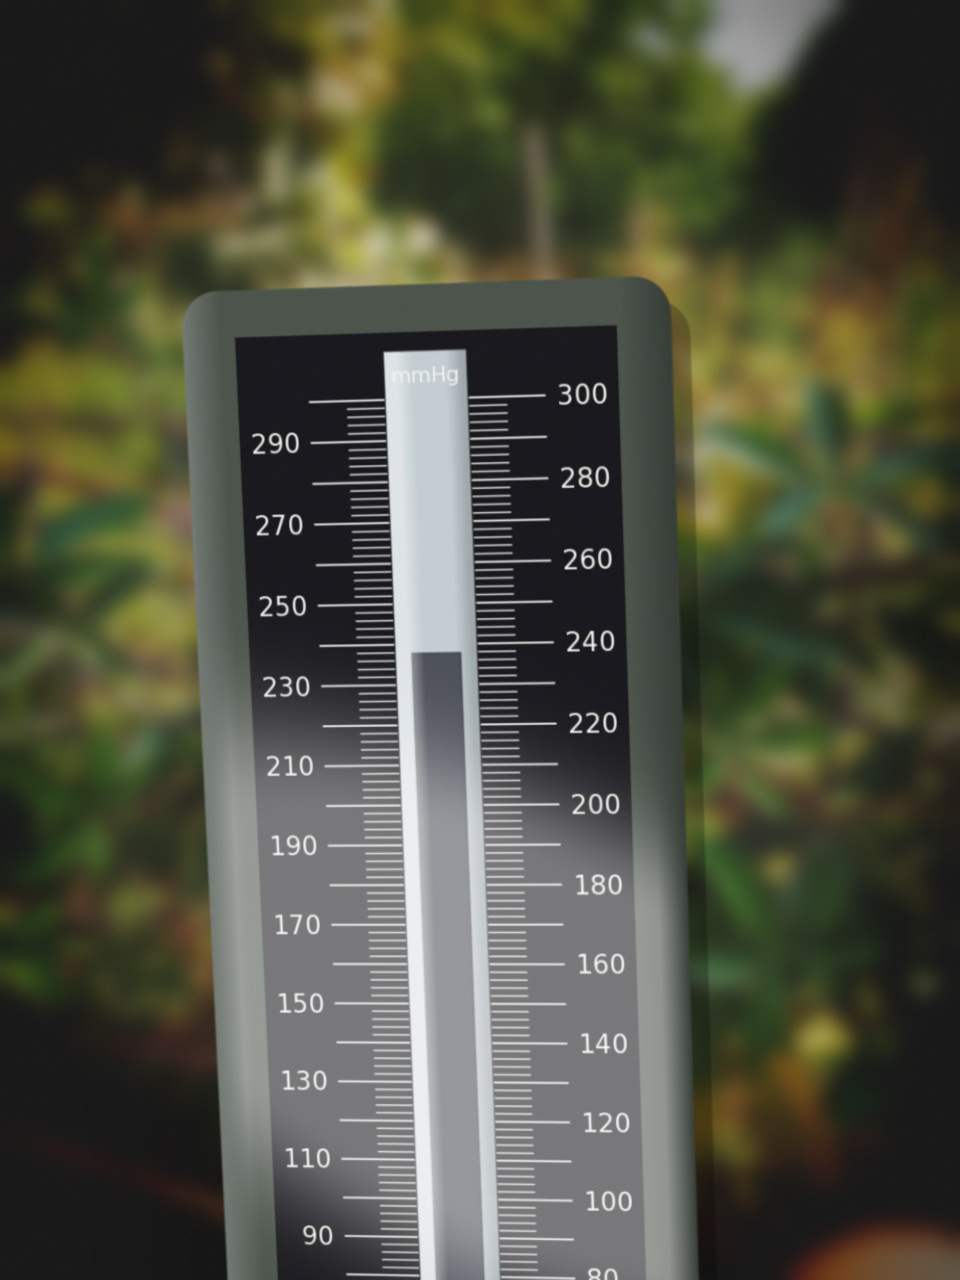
238 mmHg
